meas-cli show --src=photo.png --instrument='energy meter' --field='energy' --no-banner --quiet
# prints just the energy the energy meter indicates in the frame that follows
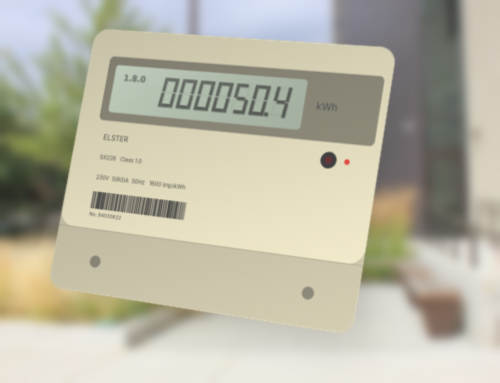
50.4 kWh
